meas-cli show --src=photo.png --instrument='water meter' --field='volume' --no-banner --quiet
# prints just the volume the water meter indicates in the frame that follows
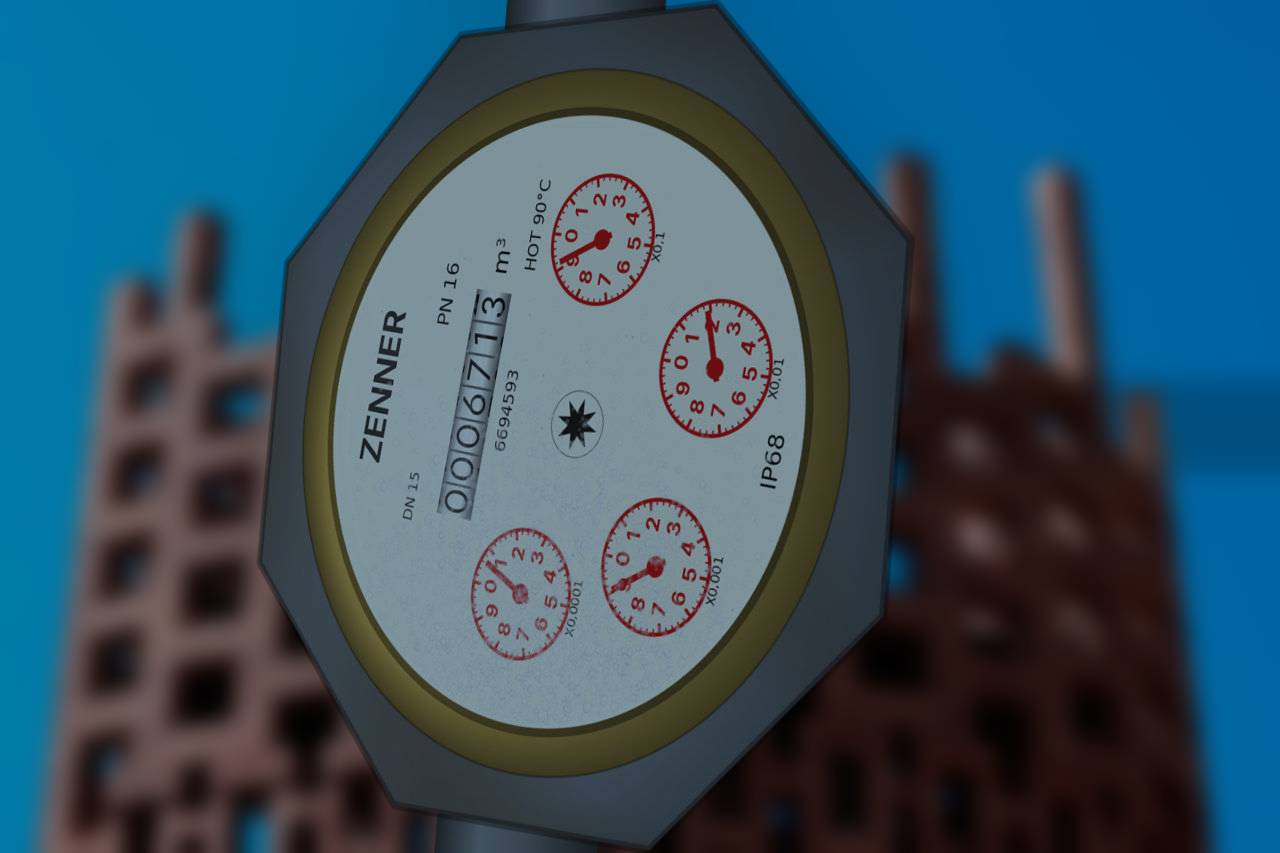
6712.9190 m³
